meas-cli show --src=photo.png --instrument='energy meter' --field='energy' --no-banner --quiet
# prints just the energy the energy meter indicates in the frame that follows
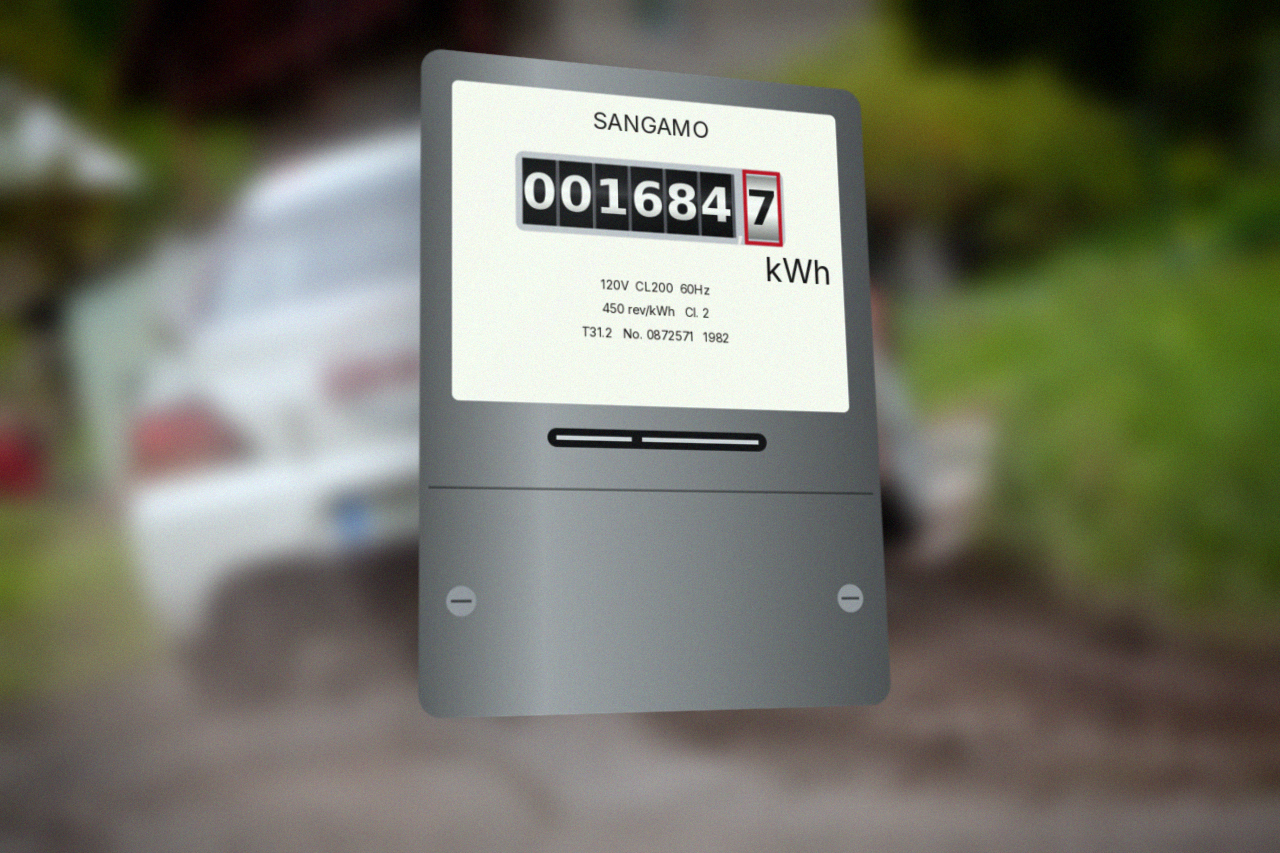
1684.7 kWh
